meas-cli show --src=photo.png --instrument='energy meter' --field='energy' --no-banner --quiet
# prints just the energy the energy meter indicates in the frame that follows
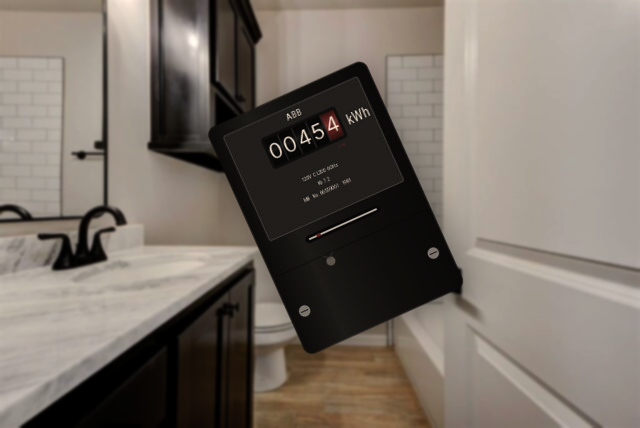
45.4 kWh
